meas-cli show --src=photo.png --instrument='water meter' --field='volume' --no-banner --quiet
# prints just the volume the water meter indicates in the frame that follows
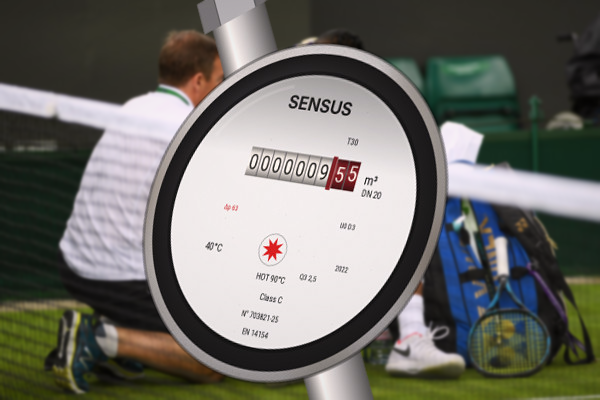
9.55 m³
